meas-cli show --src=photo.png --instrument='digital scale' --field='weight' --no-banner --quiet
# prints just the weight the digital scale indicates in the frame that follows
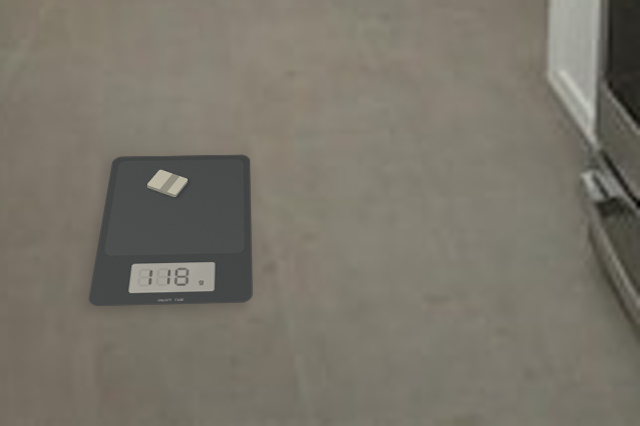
118 g
